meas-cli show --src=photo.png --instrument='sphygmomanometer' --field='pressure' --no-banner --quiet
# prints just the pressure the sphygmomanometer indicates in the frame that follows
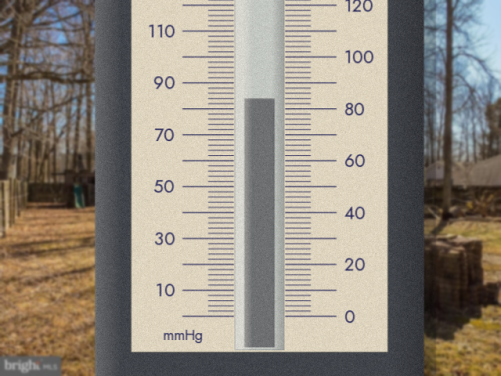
84 mmHg
